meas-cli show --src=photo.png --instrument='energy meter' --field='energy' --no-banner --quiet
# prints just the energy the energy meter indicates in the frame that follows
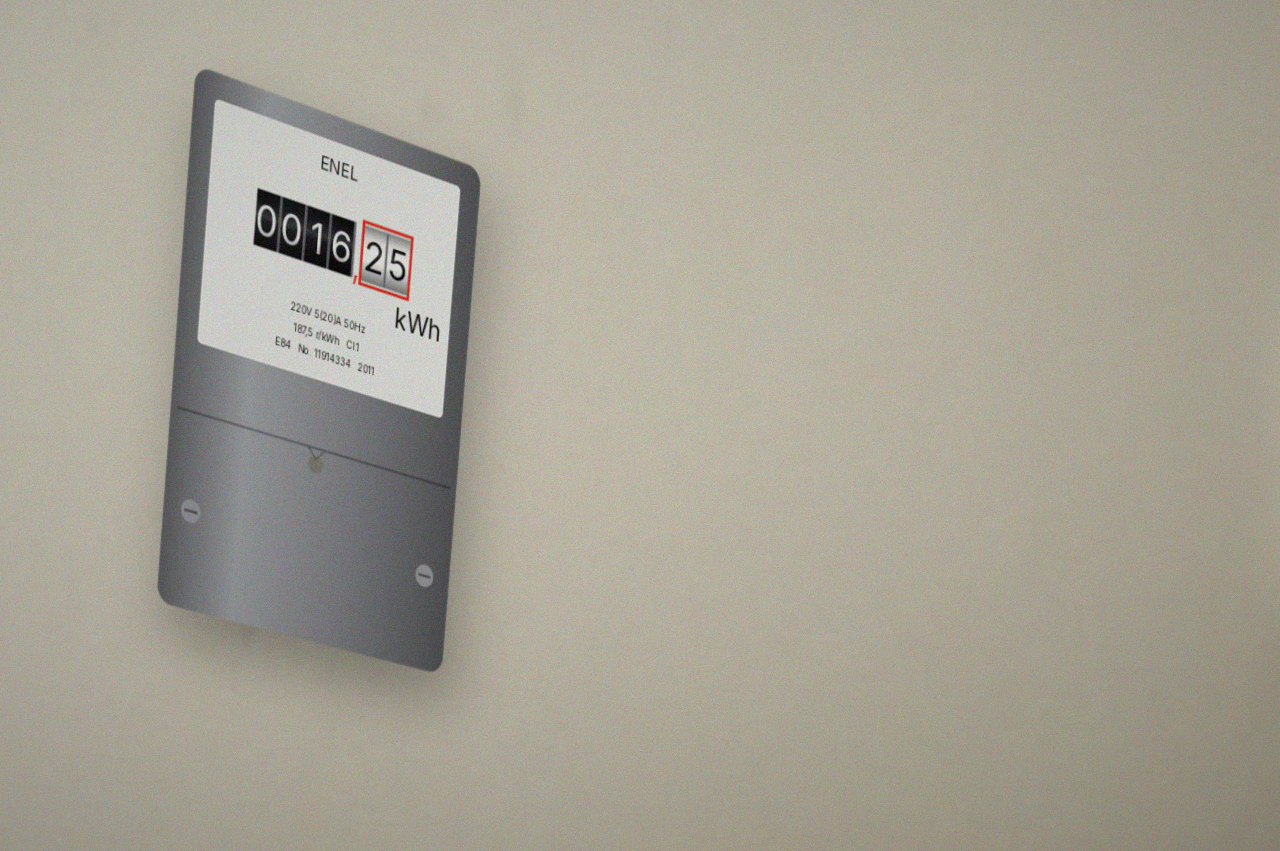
16.25 kWh
